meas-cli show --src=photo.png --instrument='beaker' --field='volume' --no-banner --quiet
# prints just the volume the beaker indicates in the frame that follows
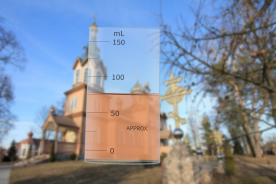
75 mL
